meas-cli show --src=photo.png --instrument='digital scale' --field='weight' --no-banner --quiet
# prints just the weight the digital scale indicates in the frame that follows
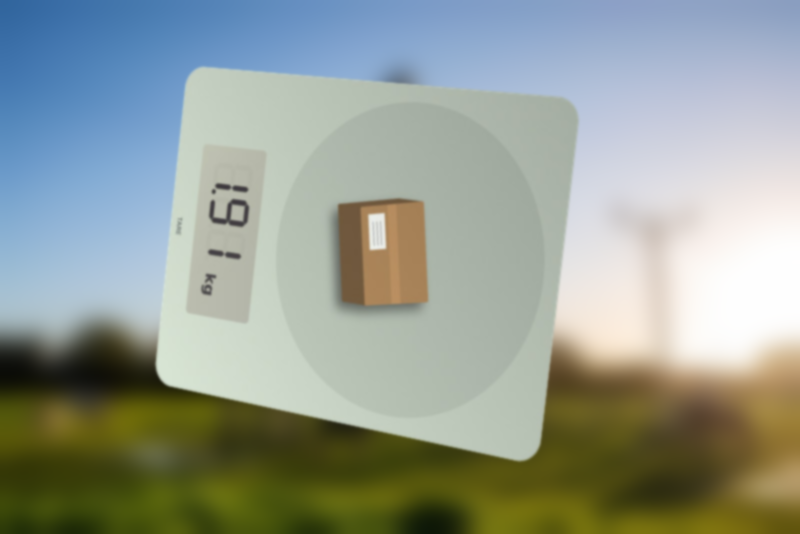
1.91 kg
